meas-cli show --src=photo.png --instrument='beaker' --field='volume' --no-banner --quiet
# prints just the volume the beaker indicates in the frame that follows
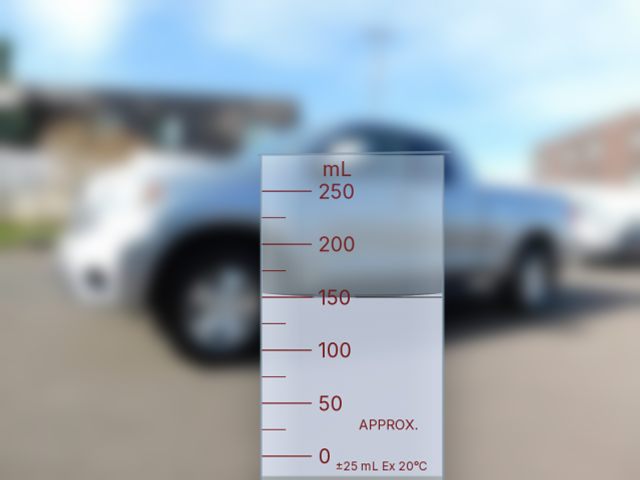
150 mL
